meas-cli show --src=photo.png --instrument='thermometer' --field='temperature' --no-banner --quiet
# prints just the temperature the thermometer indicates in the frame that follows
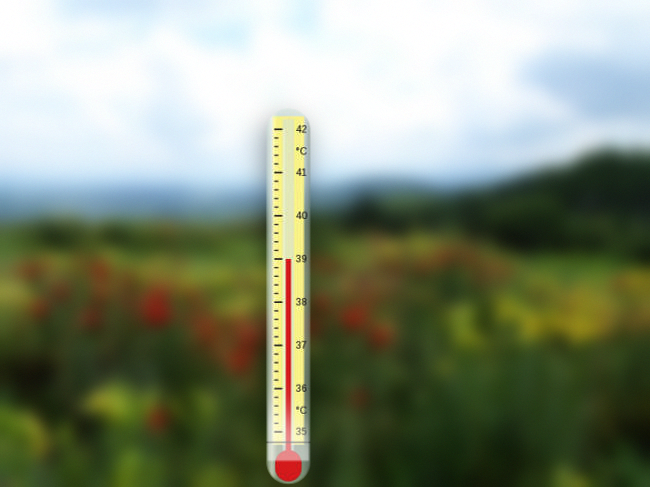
39 °C
